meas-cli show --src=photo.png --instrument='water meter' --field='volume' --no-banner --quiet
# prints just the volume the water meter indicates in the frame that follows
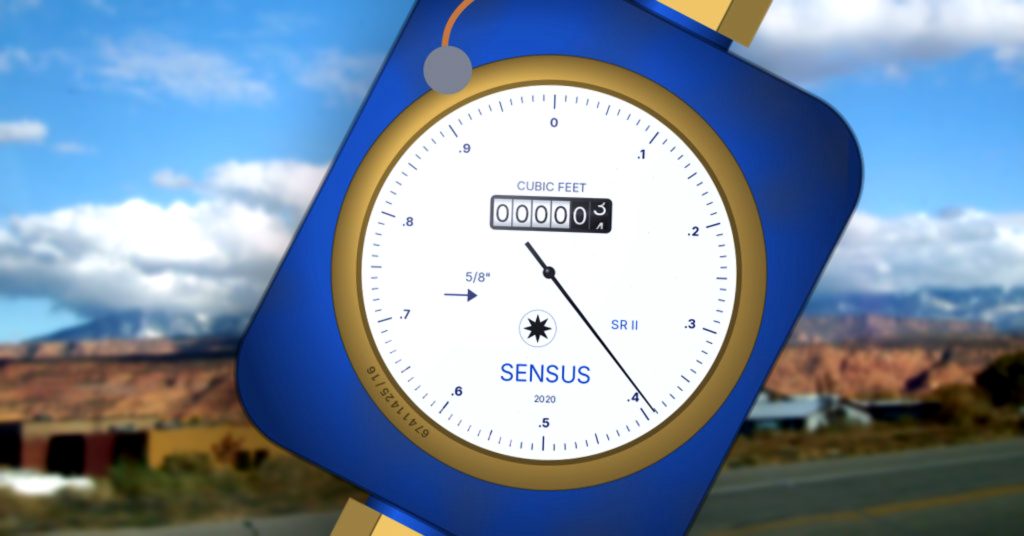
3.39 ft³
